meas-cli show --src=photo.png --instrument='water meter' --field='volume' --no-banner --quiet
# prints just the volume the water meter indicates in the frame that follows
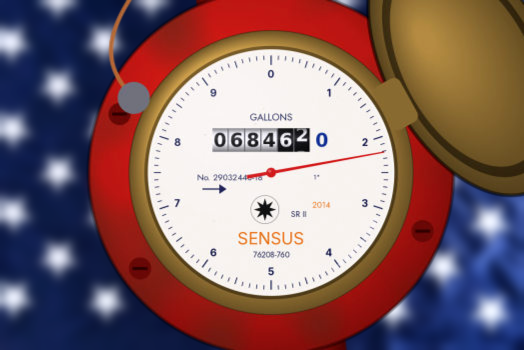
684622.2 gal
